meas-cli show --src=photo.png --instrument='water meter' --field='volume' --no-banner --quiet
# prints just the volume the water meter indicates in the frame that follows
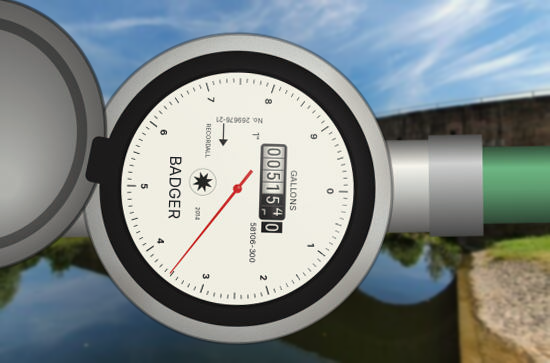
51543.5 gal
